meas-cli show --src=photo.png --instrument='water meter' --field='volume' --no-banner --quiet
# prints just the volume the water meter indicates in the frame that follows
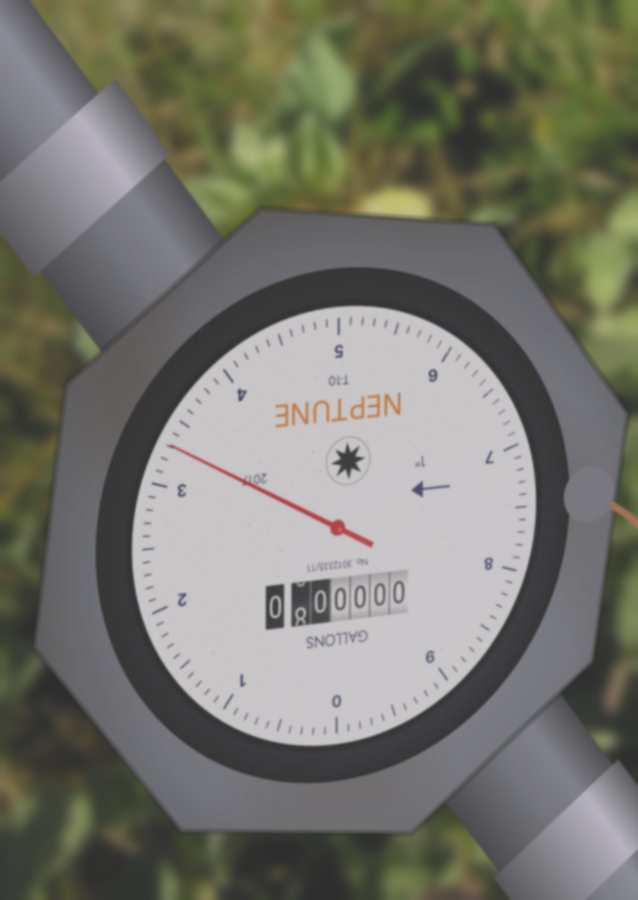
83.3 gal
